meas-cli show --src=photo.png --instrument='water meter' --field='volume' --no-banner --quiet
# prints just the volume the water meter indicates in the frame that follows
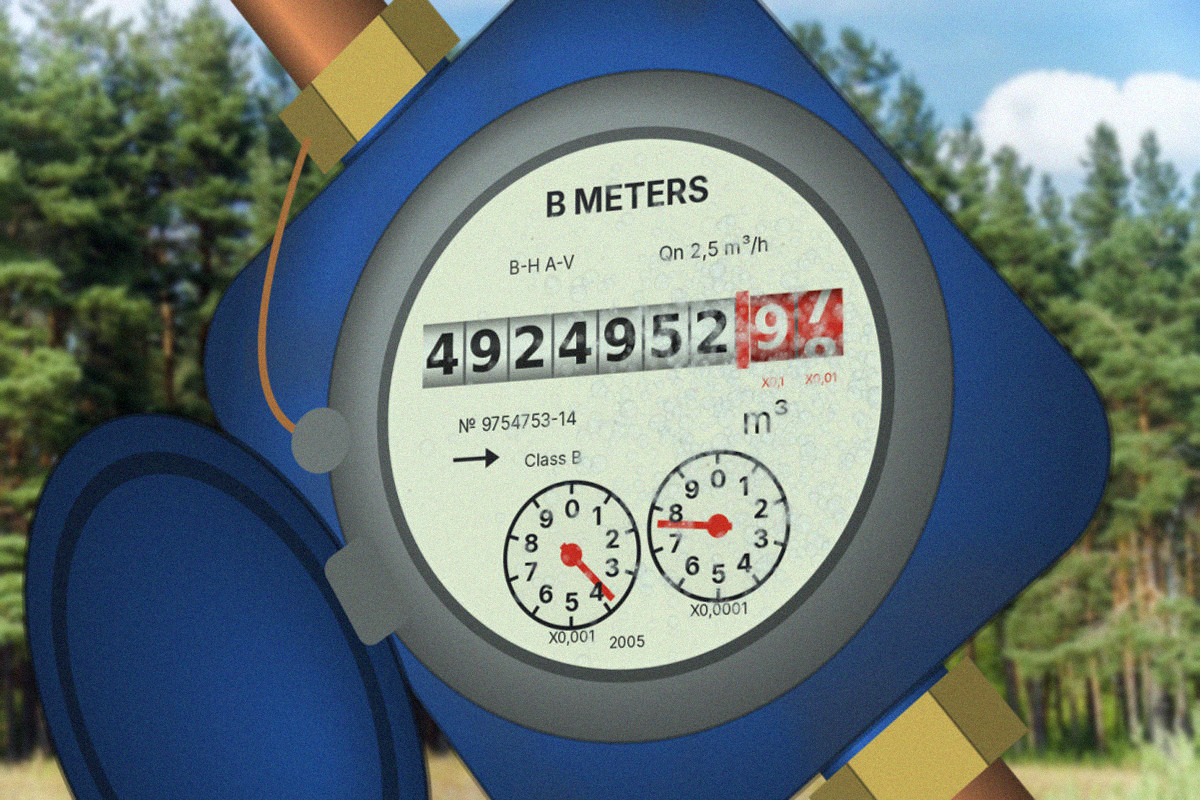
4924952.9737 m³
